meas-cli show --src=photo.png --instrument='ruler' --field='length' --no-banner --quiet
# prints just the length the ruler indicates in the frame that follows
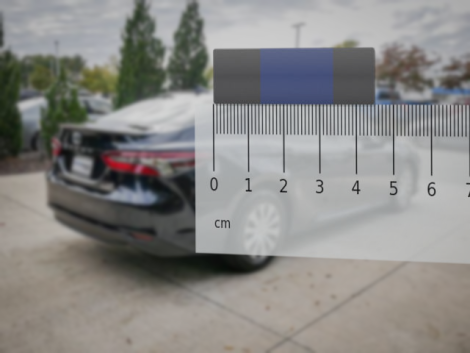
4.5 cm
